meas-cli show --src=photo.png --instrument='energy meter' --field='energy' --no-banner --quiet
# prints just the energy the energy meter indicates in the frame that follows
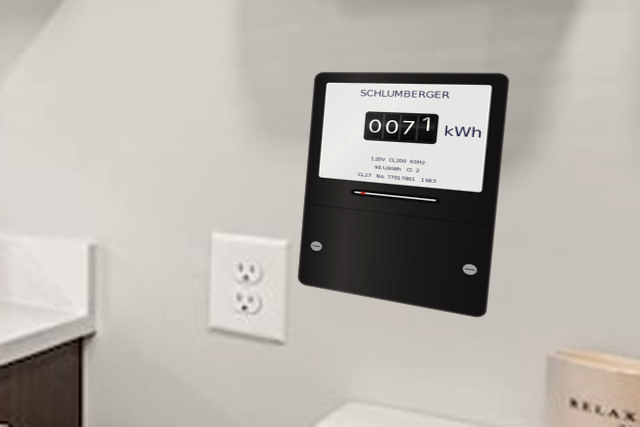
71 kWh
